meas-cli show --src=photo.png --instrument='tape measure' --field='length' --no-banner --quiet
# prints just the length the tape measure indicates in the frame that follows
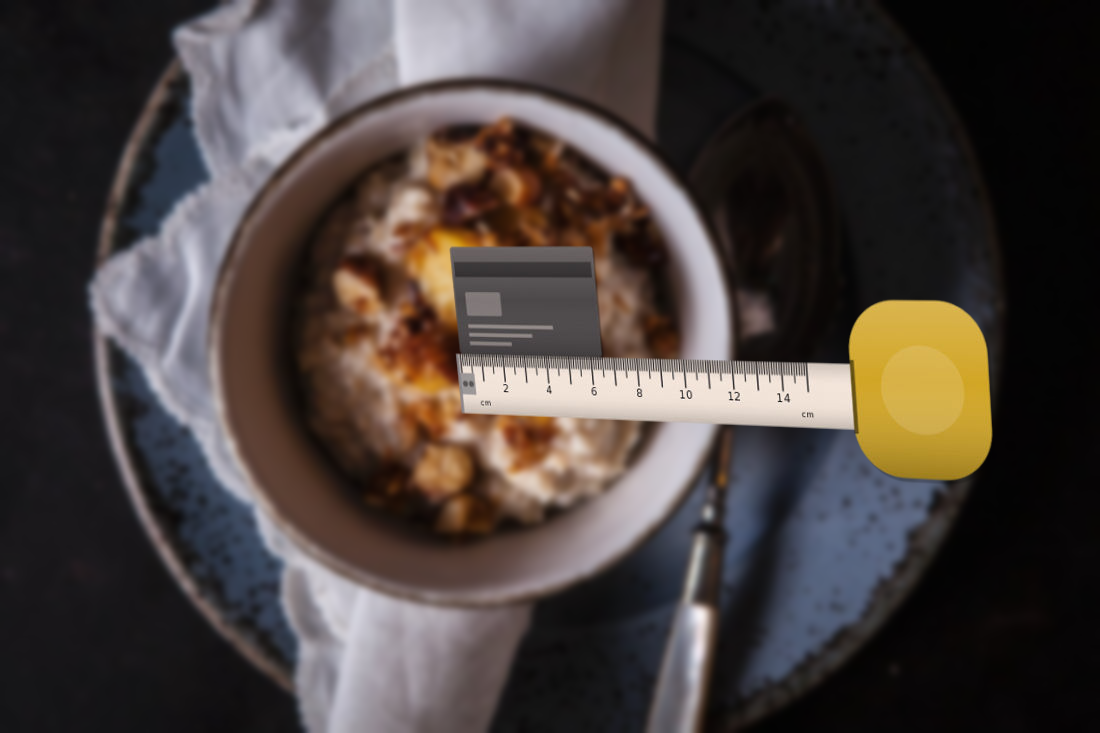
6.5 cm
